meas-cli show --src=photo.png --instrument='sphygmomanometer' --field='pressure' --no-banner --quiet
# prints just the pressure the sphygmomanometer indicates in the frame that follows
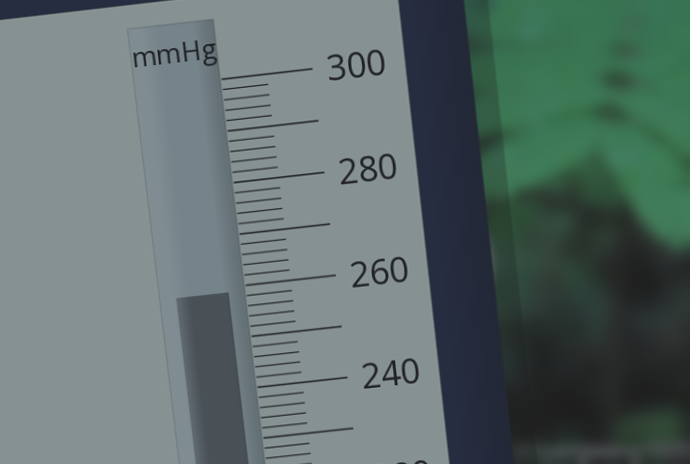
259 mmHg
